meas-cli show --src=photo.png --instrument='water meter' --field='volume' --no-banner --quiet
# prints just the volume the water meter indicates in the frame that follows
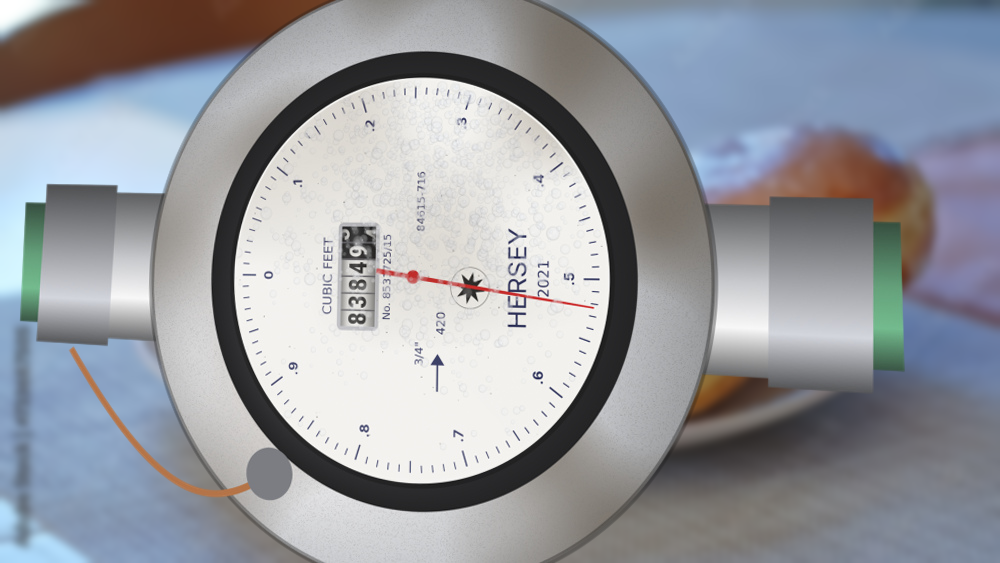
838493.52 ft³
